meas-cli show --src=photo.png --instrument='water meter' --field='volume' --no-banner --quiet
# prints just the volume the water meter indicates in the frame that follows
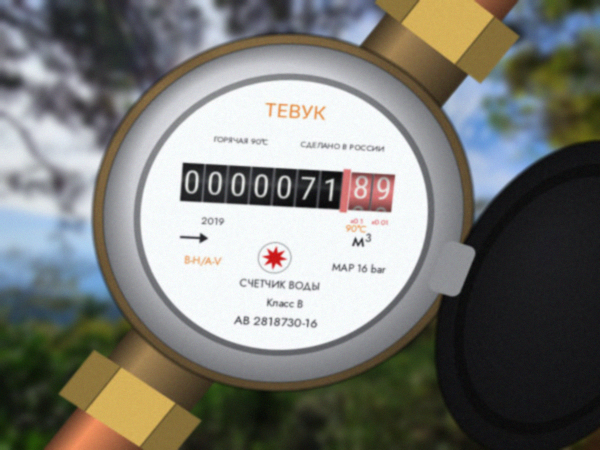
71.89 m³
